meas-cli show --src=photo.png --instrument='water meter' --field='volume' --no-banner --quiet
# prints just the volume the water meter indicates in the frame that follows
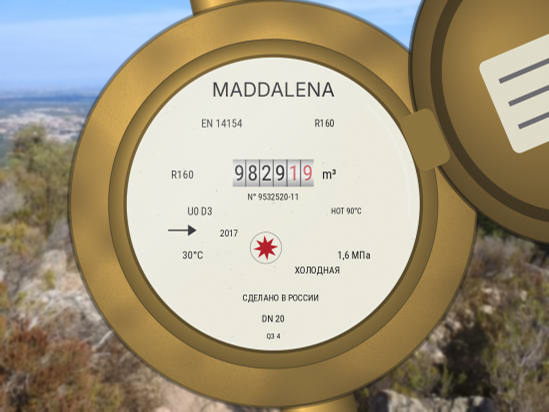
9829.19 m³
